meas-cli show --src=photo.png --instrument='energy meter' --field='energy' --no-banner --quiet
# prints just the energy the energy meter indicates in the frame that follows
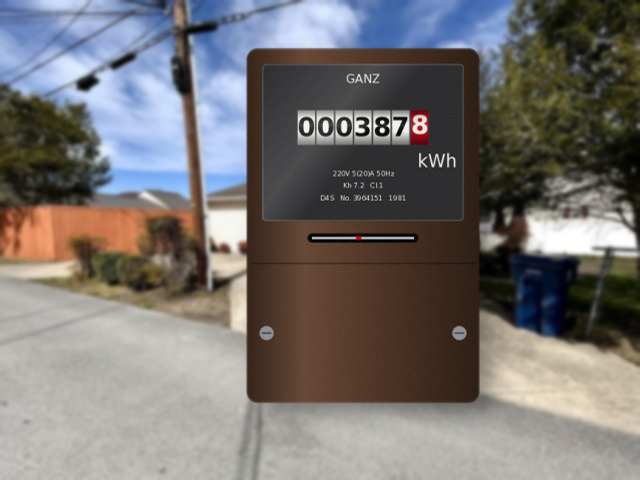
387.8 kWh
